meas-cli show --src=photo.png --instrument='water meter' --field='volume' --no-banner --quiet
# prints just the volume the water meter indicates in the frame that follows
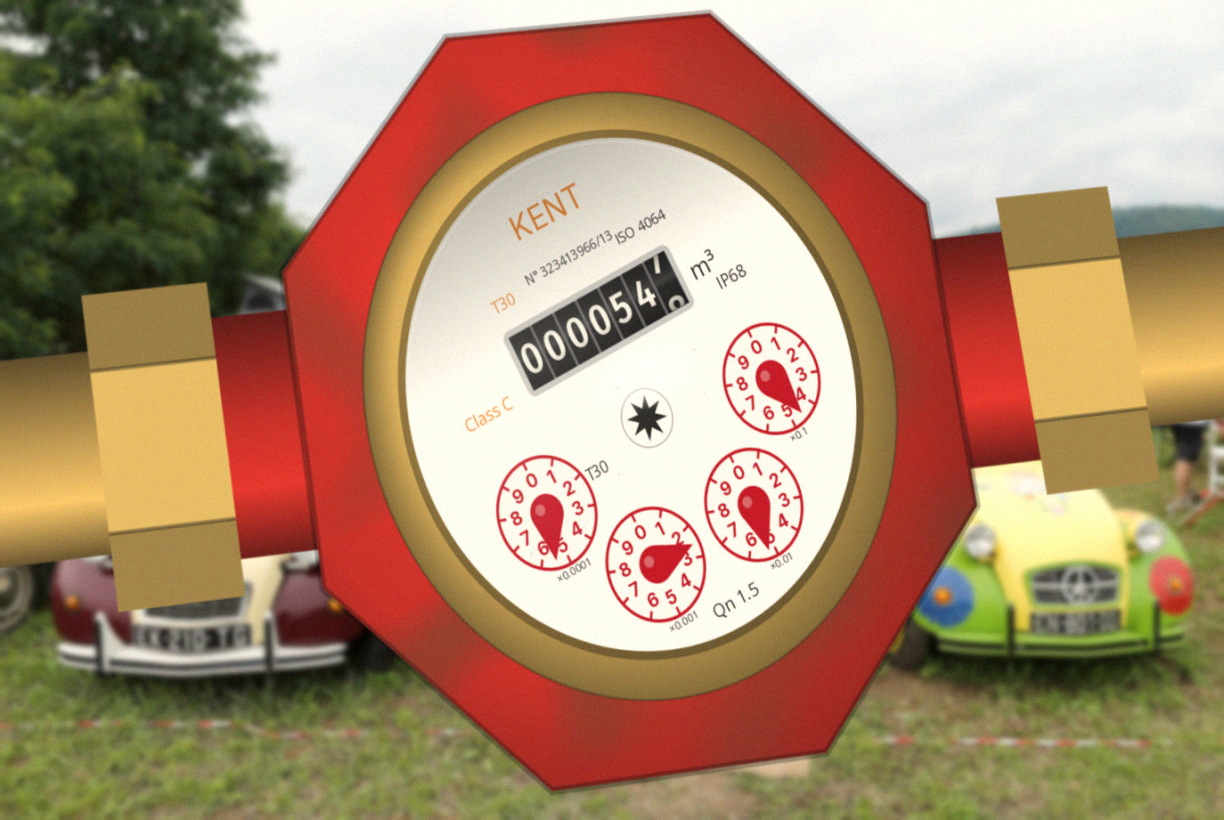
547.4525 m³
